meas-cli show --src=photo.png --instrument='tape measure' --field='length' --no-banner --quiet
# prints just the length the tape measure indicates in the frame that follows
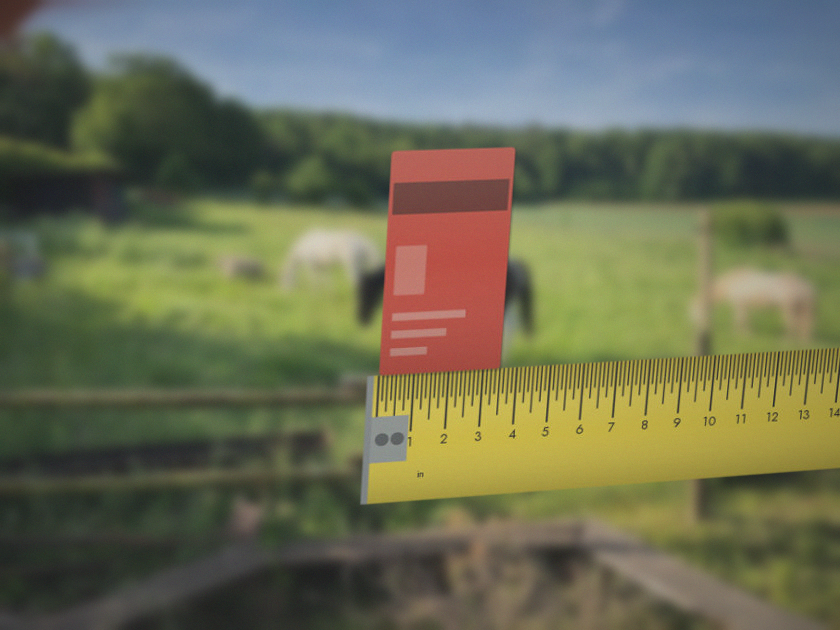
3.5 in
